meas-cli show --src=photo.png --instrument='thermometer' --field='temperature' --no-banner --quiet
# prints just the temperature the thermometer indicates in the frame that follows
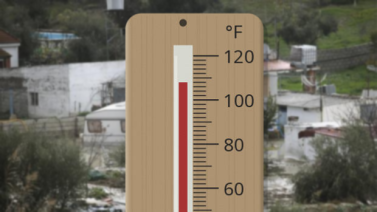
108 °F
